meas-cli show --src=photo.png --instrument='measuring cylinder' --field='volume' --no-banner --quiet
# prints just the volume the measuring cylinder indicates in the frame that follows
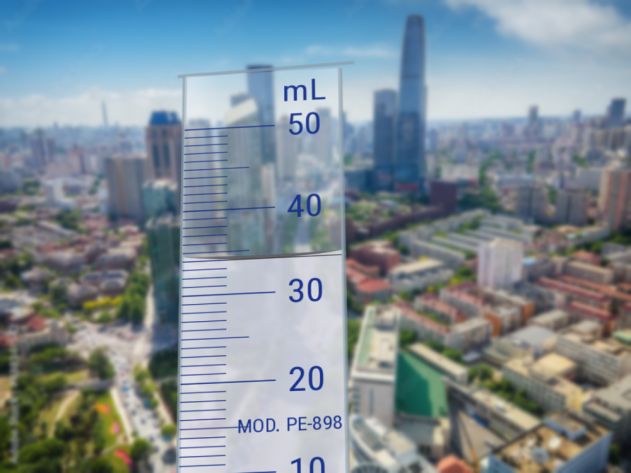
34 mL
